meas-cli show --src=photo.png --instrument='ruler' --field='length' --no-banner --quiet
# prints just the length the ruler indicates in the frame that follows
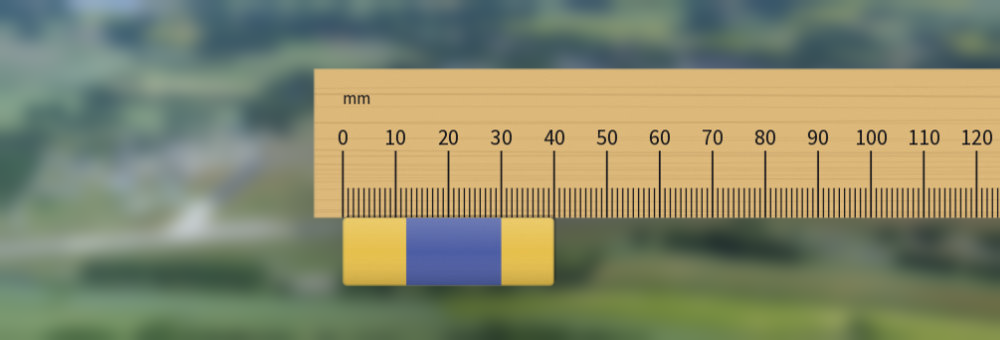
40 mm
